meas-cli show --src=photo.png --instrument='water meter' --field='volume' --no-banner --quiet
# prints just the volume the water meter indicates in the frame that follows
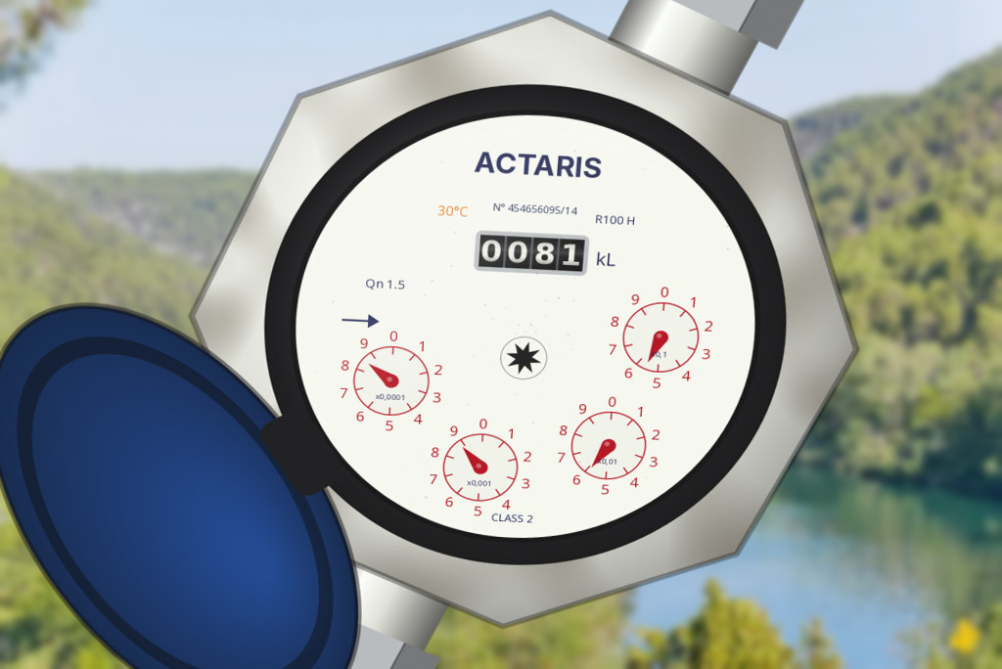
81.5588 kL
